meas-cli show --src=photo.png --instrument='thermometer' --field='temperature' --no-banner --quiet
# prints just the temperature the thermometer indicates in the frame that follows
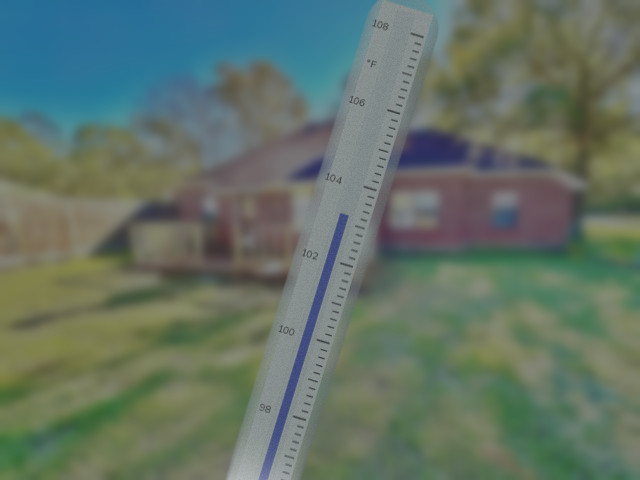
103.2 °F
